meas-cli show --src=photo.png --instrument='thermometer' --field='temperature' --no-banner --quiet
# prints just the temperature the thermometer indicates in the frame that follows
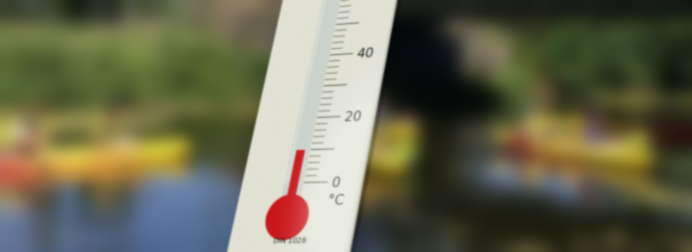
10 °C
